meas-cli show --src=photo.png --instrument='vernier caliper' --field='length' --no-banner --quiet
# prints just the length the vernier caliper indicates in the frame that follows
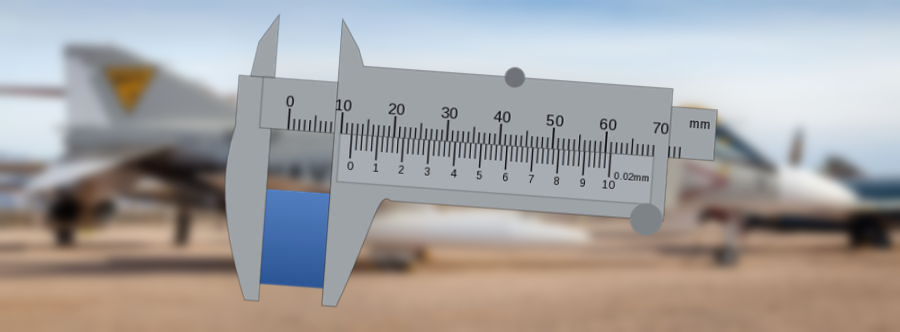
12.0 mm
